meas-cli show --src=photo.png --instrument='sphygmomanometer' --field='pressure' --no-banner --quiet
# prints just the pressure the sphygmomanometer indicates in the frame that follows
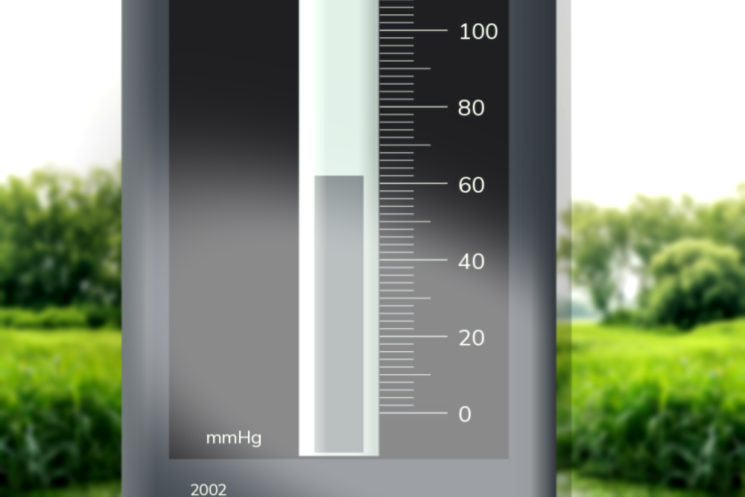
62 mmHg
